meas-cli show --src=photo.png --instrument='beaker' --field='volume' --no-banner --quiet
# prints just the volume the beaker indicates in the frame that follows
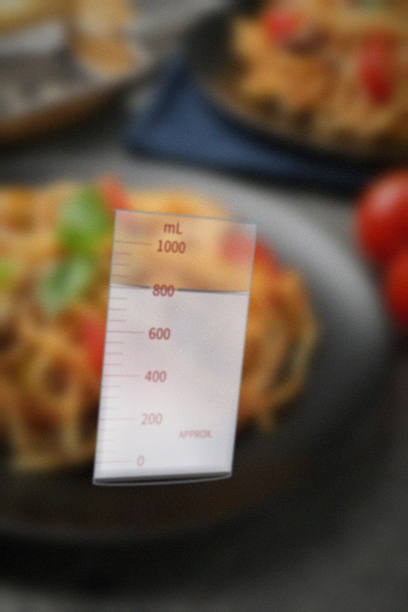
800 mL
